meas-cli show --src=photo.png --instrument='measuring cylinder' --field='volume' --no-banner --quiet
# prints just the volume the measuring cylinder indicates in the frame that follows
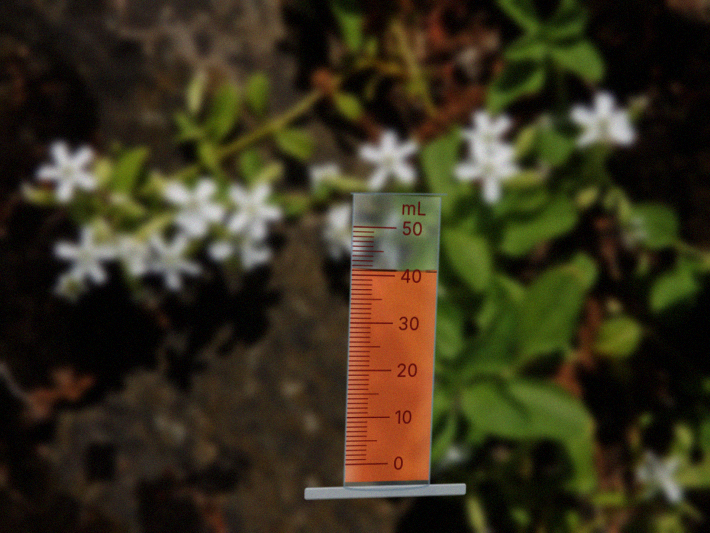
41 mL
